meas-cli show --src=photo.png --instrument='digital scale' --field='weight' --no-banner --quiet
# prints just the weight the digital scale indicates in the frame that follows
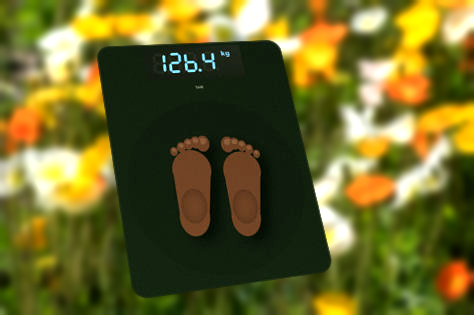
126.4 kg
